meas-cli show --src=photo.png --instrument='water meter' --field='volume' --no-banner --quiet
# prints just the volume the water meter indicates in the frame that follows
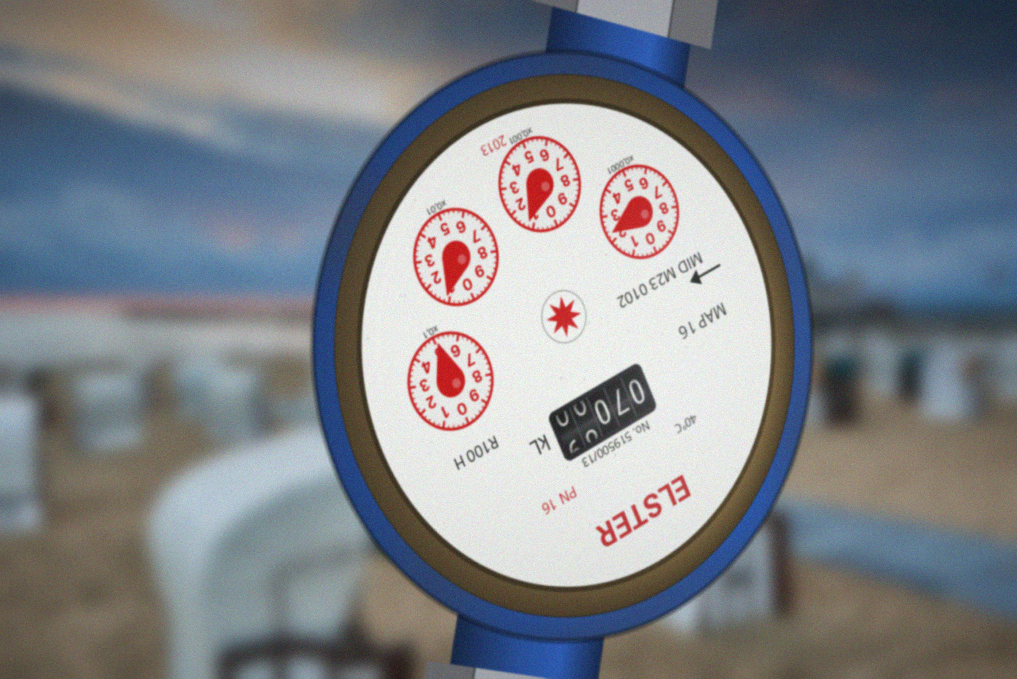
7089.5112 kL
